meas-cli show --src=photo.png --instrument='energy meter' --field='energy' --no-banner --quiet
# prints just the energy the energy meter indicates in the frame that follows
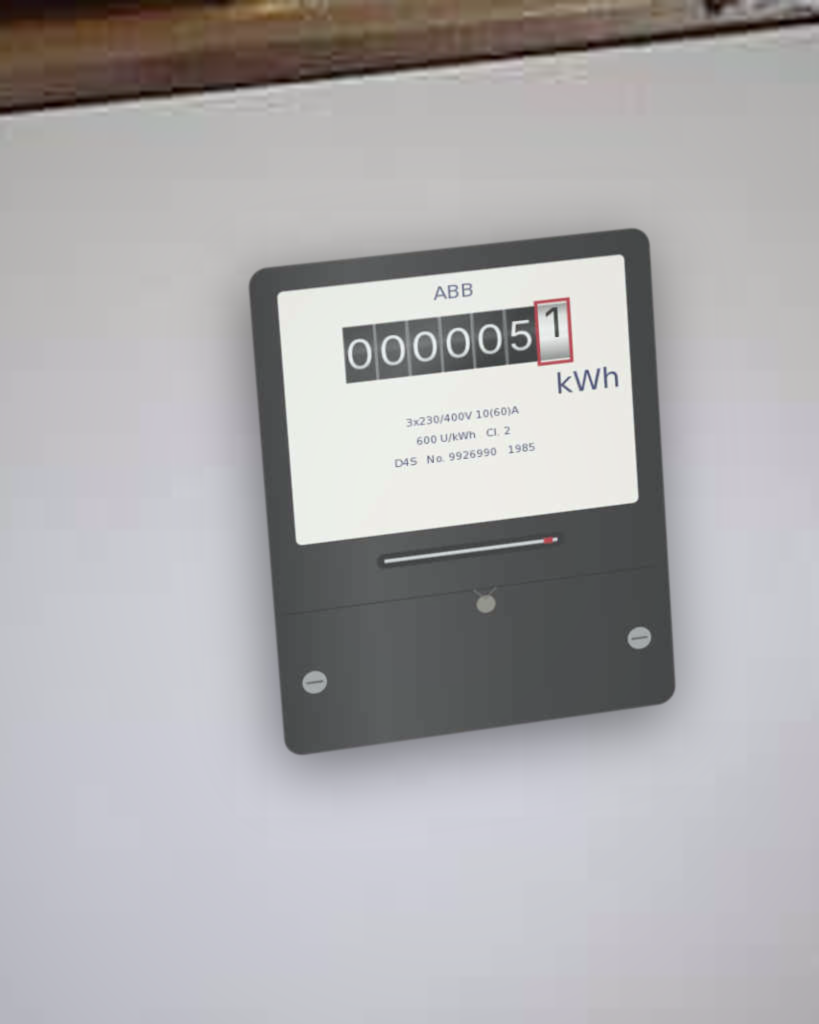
5.1 kWh
